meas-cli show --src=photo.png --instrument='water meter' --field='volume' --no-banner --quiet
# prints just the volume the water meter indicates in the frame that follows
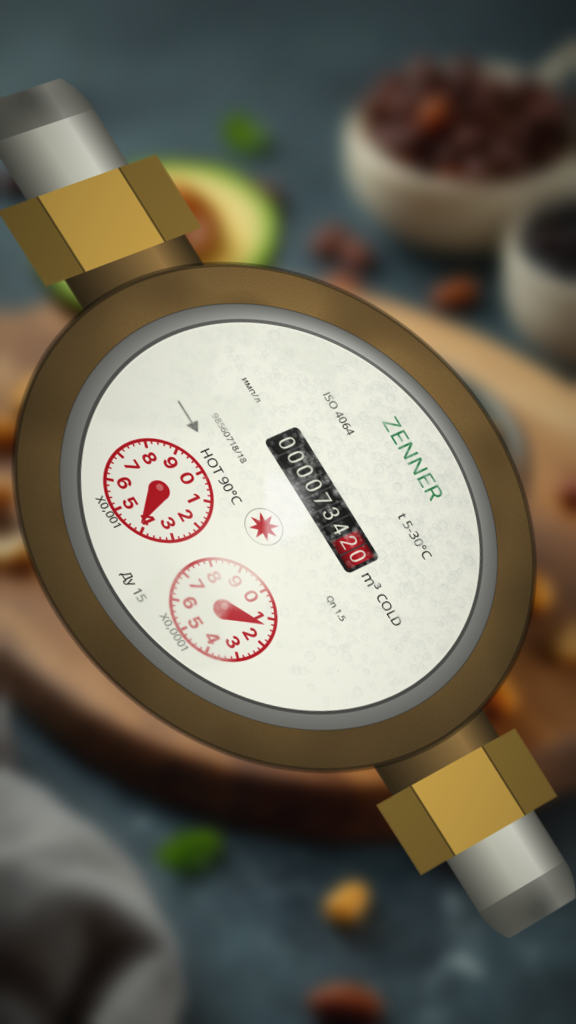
734.2041 m³
